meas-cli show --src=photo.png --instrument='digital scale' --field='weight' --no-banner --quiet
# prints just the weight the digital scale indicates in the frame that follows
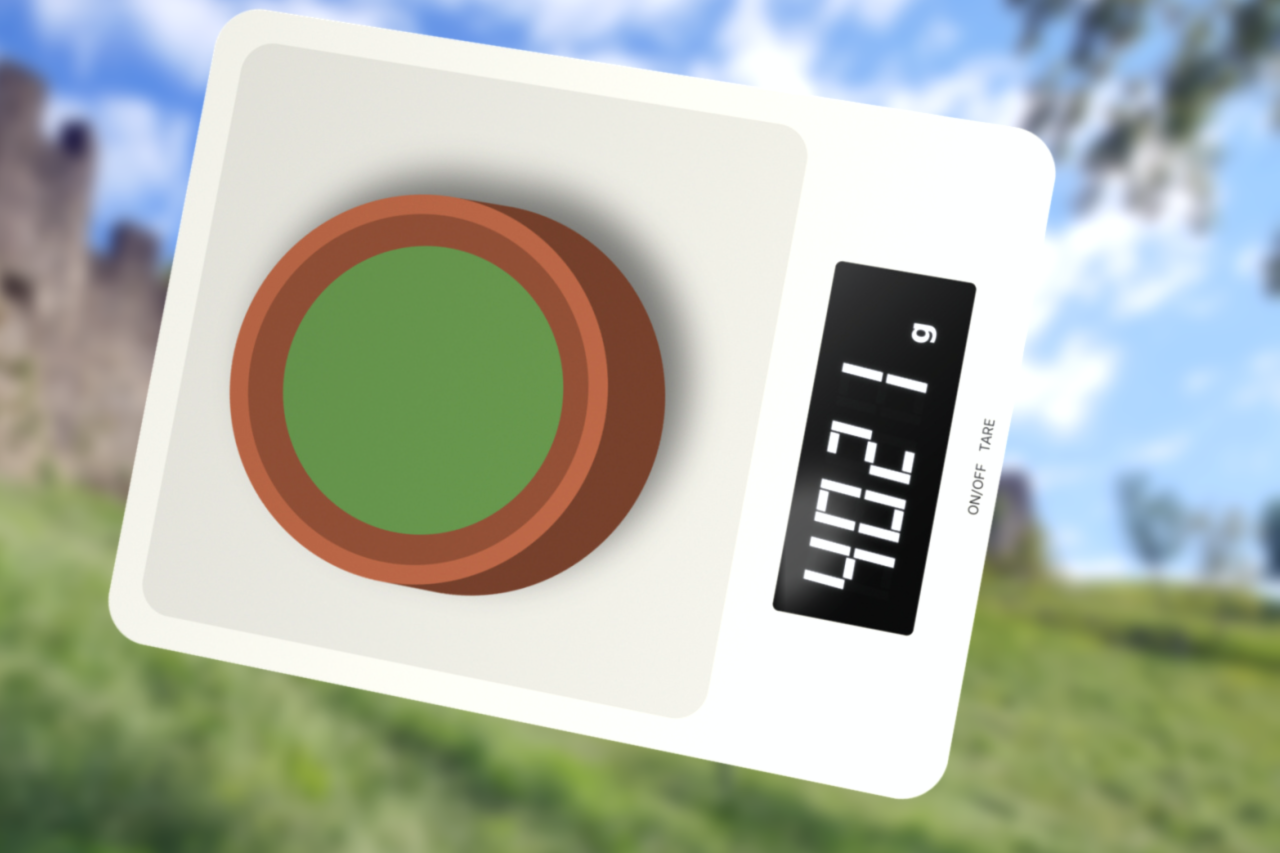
4021 g
